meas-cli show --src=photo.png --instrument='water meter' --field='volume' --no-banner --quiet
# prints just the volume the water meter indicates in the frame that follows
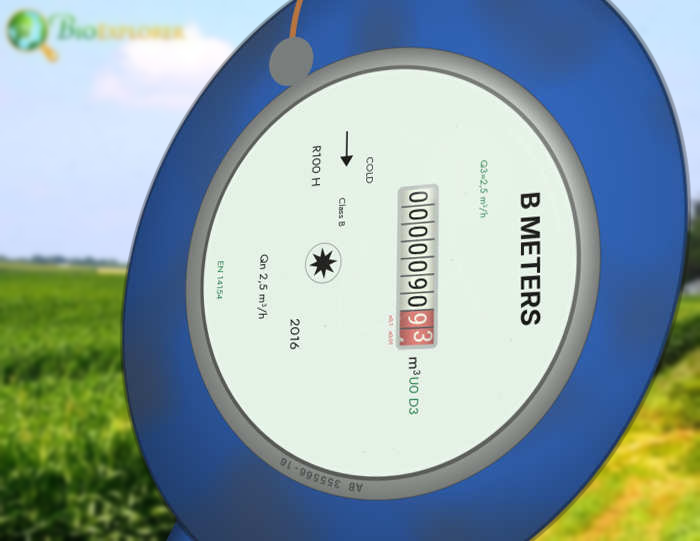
90.93 m³
